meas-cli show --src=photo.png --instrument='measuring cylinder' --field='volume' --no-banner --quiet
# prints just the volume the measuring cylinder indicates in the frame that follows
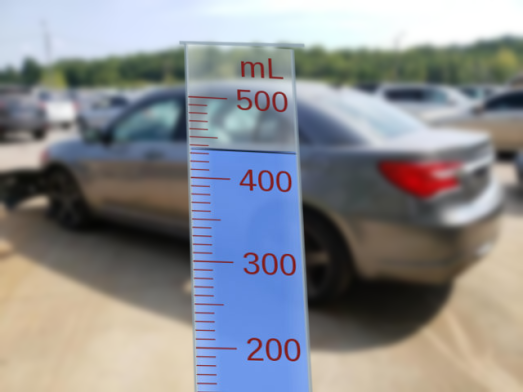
435 mL
